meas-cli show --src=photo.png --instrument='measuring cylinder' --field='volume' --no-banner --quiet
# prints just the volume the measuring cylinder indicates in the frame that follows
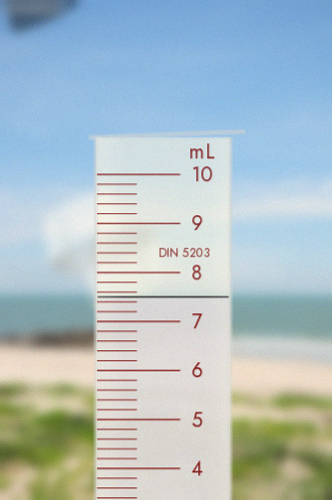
7.5 mL
